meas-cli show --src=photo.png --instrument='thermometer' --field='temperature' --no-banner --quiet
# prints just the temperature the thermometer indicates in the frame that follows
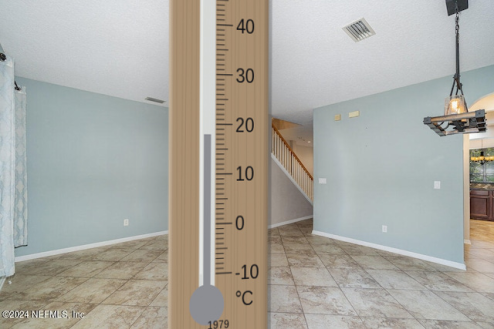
18 °C
